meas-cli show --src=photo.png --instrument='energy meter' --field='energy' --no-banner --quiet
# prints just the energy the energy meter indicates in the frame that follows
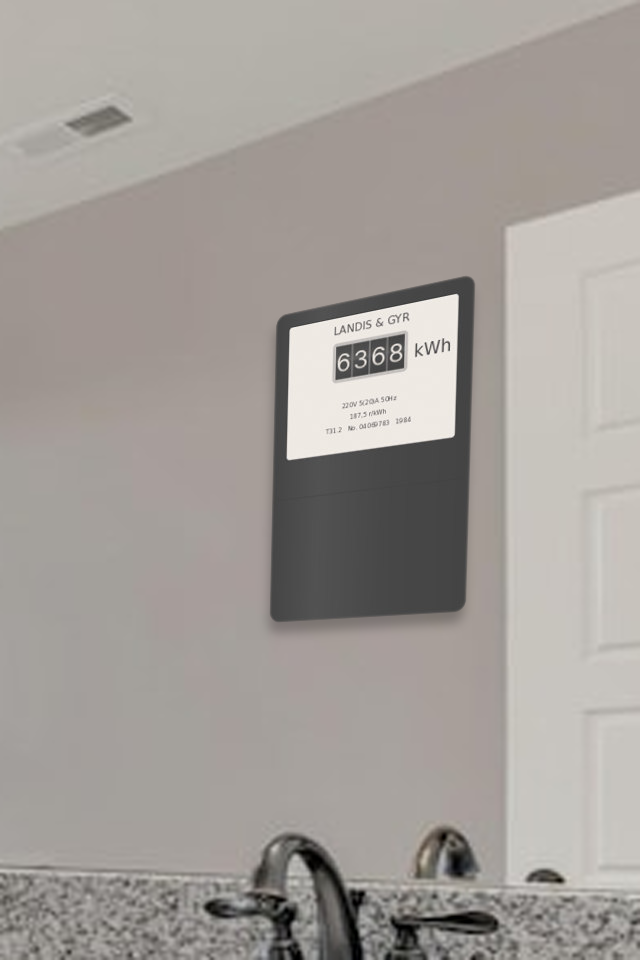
6368 kWh
